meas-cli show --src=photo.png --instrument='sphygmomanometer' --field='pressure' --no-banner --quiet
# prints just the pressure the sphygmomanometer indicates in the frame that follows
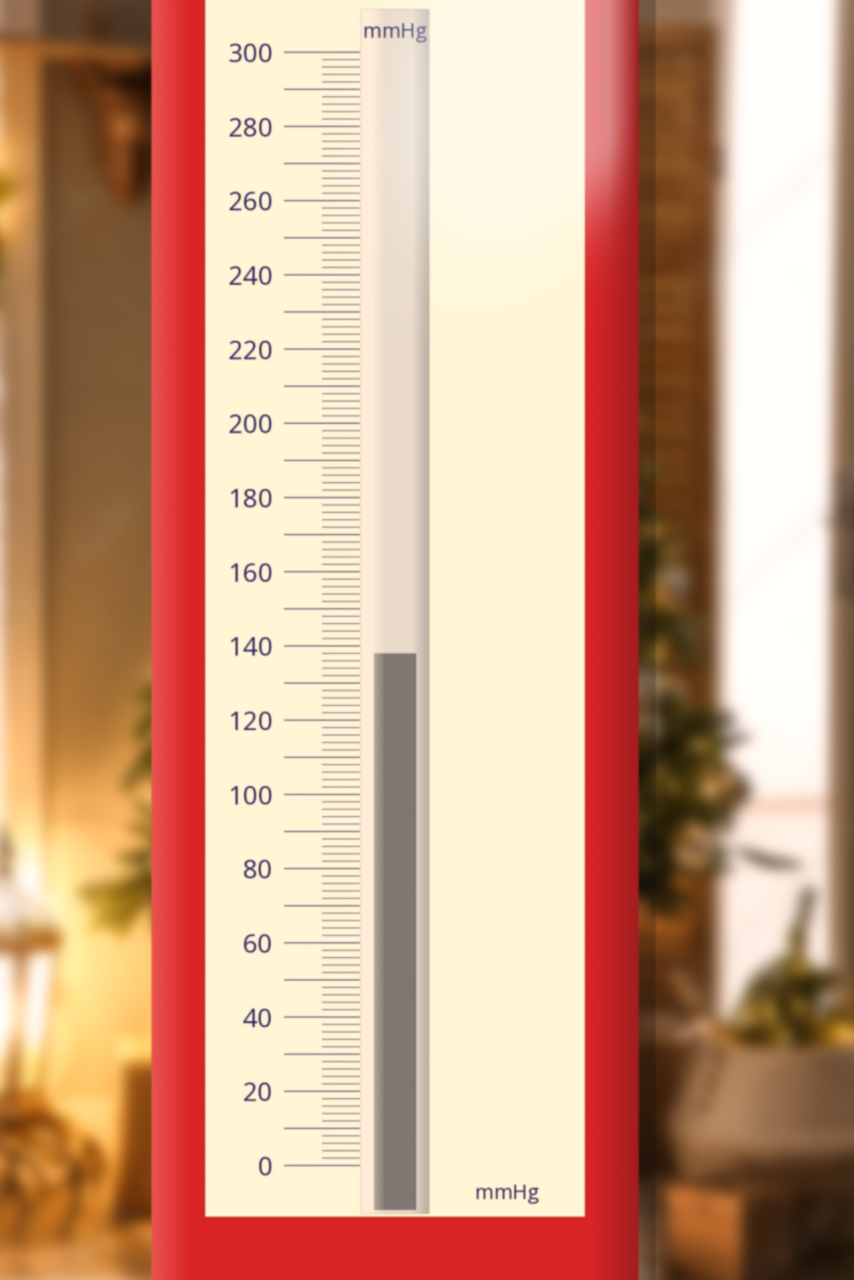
138 mmHg
